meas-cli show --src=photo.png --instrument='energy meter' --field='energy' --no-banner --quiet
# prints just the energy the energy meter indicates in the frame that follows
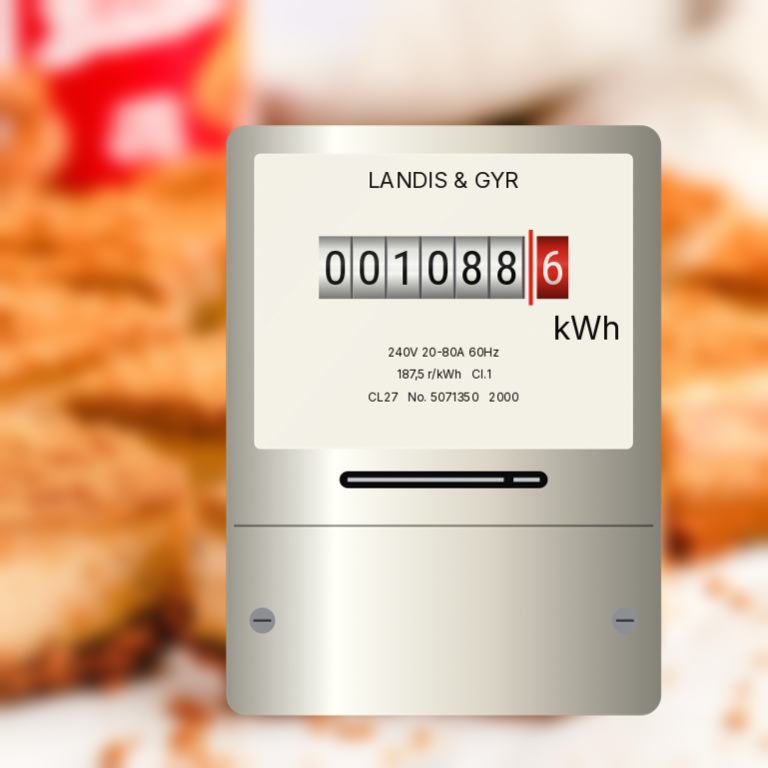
1088.6 kWh
